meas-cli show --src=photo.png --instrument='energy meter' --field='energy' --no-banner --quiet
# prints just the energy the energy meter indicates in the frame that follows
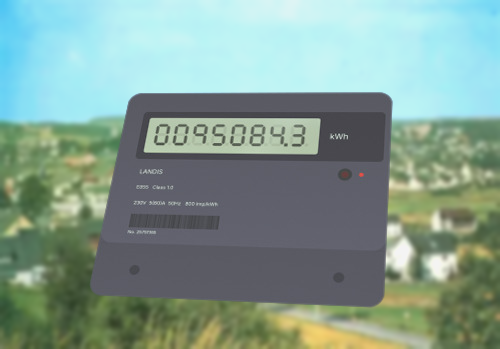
95084.3 kWh
